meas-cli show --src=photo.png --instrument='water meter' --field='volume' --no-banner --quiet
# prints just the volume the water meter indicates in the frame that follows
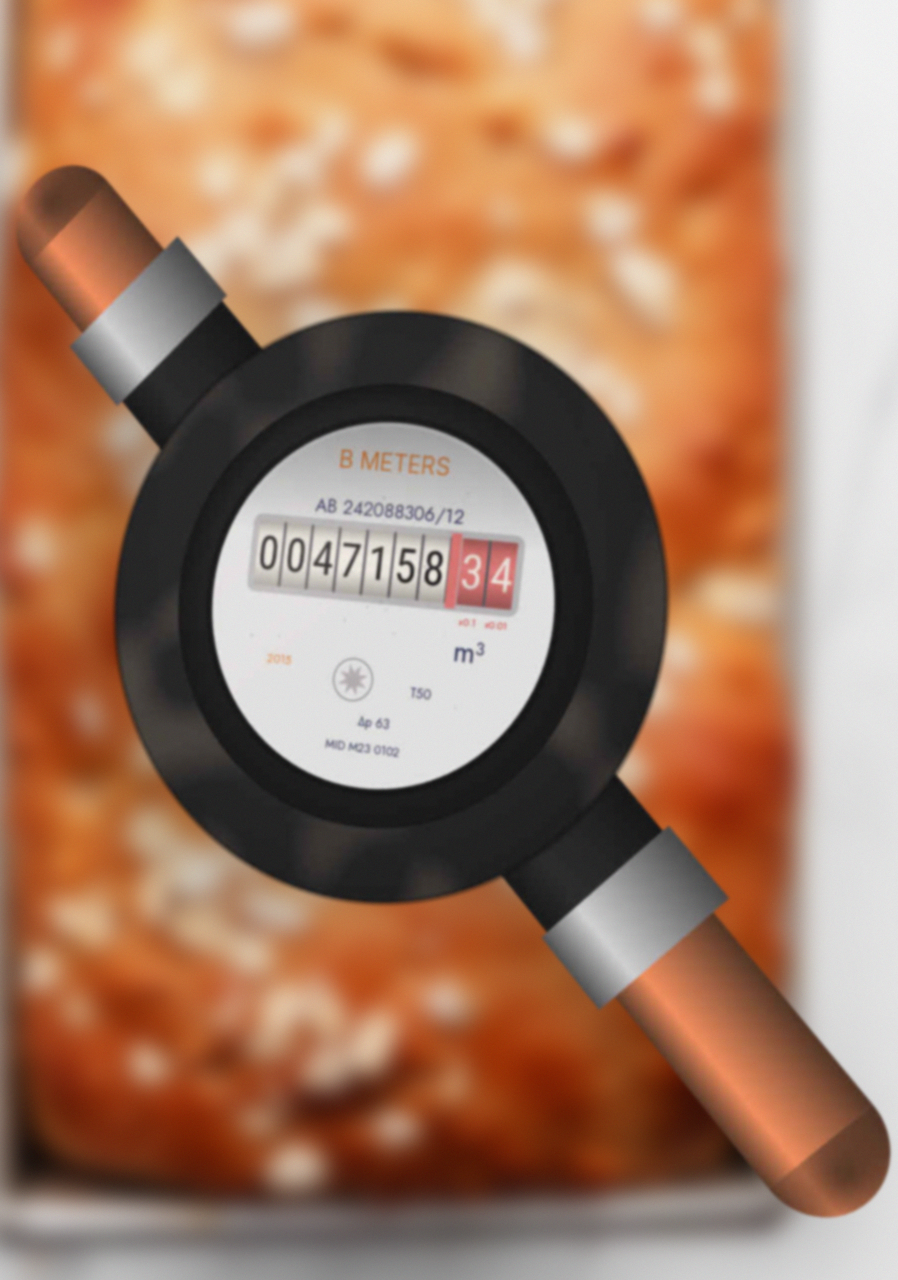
47158.34 m³
